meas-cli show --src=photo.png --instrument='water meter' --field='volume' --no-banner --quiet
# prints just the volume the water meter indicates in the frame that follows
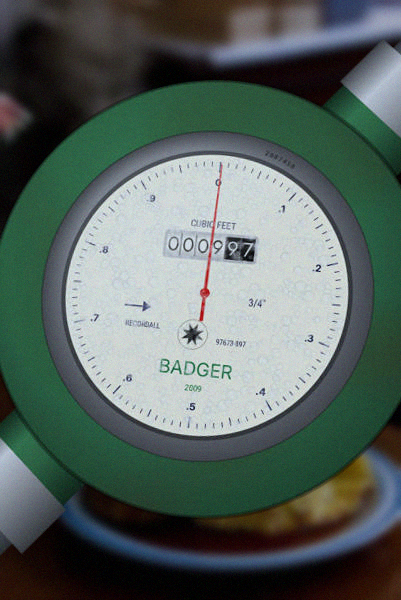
997.00 ft³
